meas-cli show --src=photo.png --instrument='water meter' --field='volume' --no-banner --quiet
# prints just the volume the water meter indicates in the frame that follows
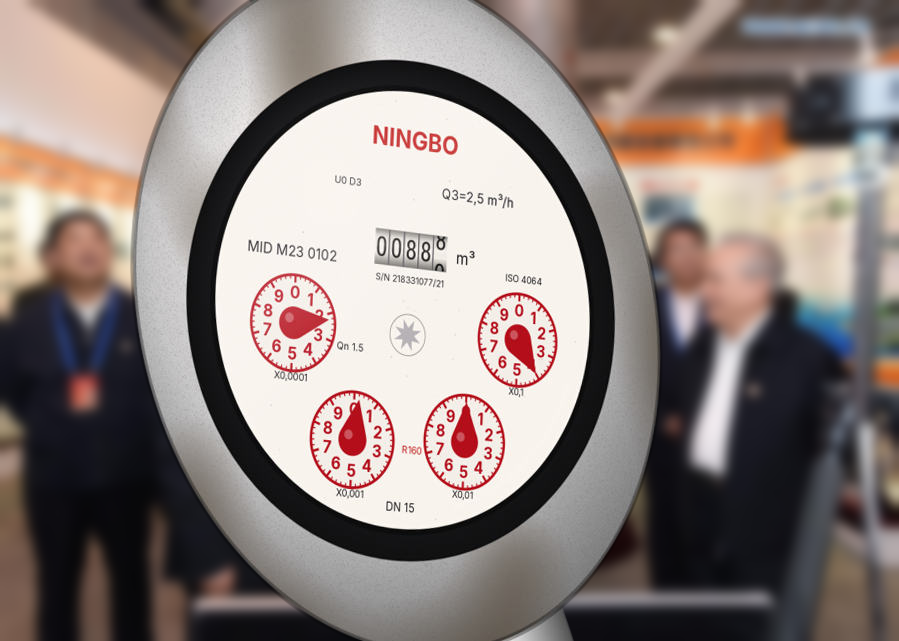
888.4002 m³
